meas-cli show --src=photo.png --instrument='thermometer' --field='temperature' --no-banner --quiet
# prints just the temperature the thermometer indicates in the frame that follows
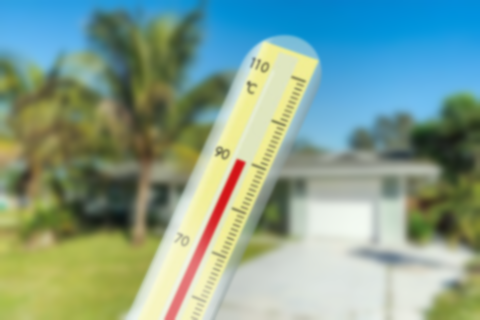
90 °C
